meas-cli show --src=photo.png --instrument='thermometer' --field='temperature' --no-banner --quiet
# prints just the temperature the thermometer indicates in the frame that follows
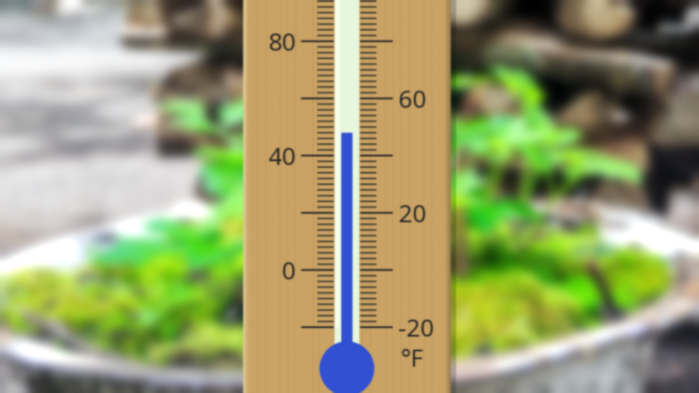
48 °F
